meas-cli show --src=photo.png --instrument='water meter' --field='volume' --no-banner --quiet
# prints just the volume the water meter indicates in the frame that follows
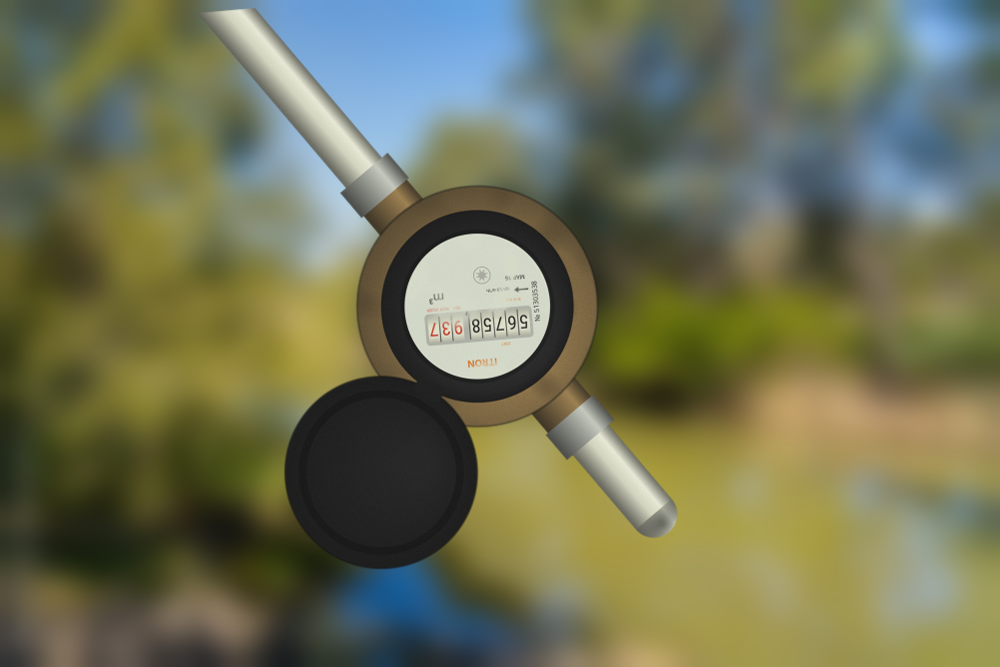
56758.937 m³
